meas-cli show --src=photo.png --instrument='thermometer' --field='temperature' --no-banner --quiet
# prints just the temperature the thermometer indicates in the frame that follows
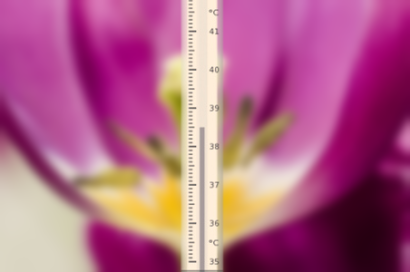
38.5 °C
